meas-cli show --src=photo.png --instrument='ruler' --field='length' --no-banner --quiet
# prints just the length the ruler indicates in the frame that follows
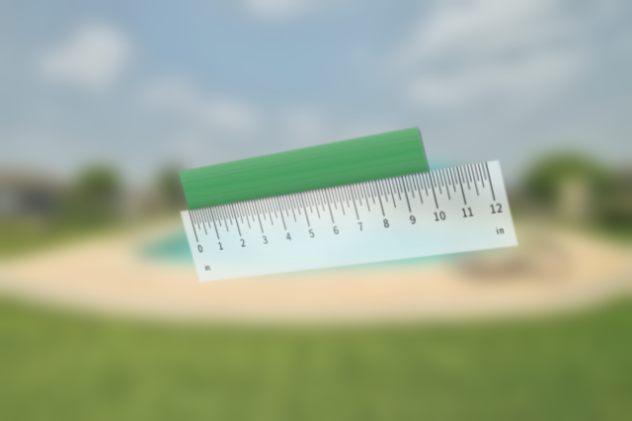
10 in
